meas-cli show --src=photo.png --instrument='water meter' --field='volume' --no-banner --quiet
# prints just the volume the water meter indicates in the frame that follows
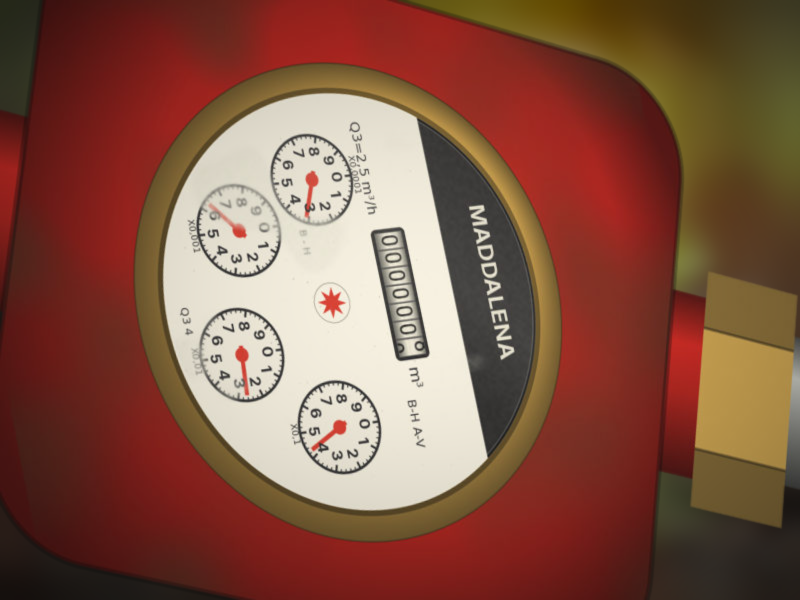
8.4263 m³
